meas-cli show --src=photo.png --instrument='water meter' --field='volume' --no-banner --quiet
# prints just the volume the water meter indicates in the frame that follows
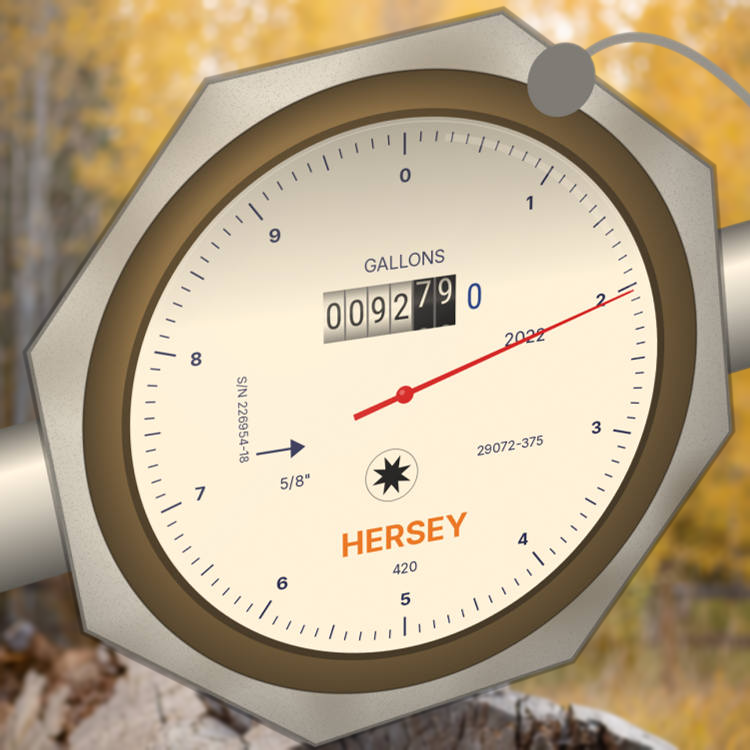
92792.0 gal
